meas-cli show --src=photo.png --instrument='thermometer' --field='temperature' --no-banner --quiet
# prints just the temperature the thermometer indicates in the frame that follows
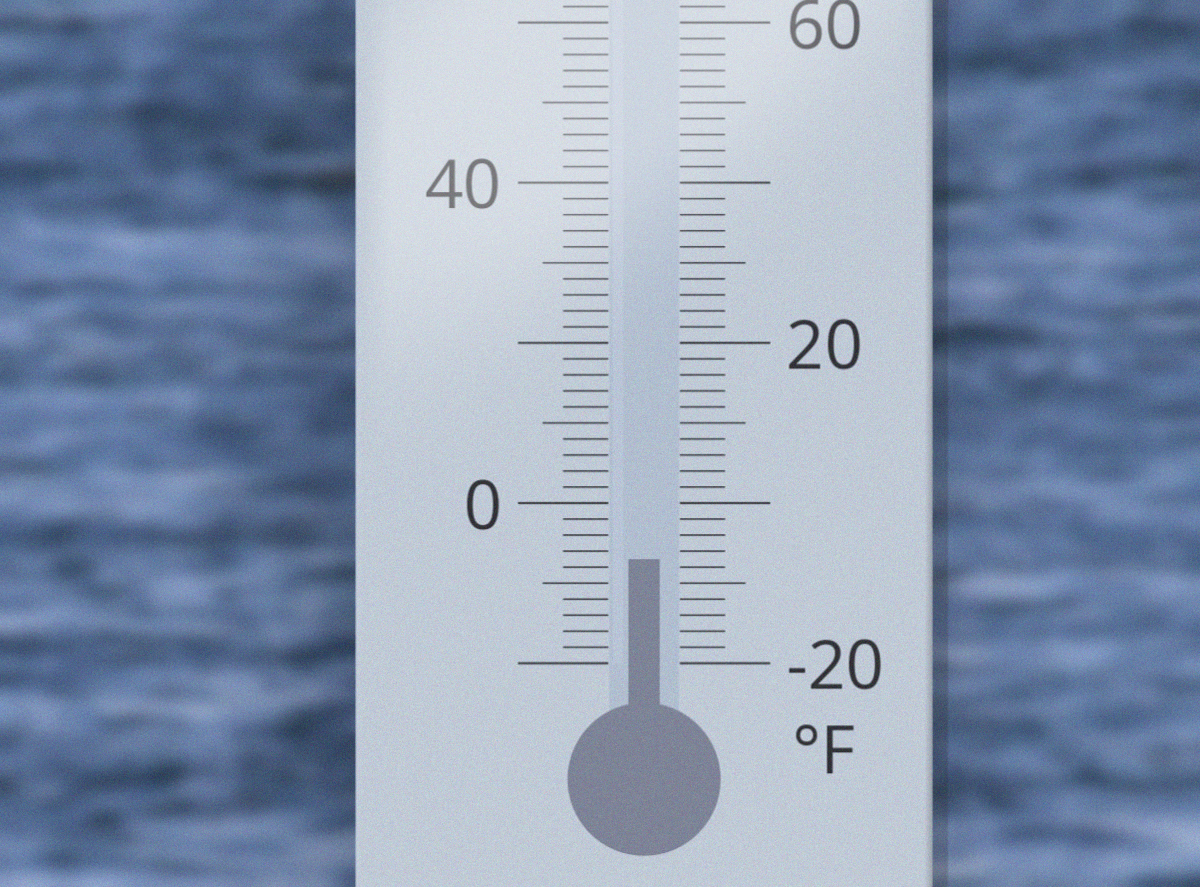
-7 °F
